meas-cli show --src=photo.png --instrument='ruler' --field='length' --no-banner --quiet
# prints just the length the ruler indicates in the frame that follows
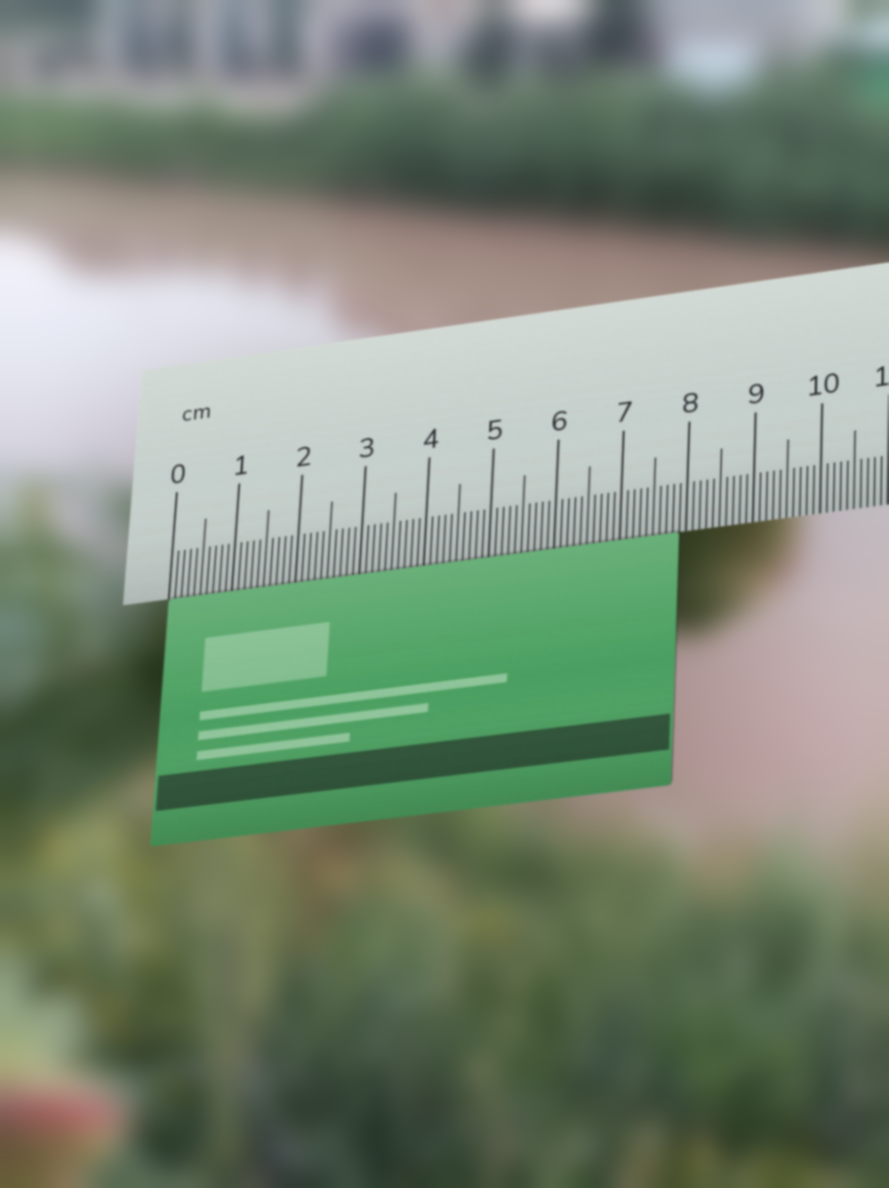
7.9 cm
